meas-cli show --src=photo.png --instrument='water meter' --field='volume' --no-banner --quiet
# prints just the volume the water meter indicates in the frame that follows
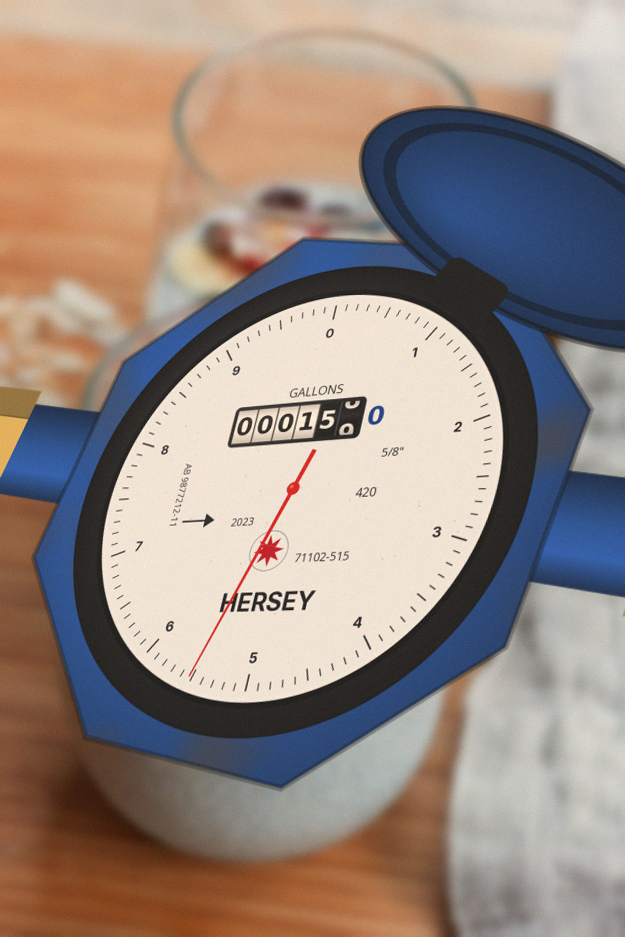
1585.5 gal
